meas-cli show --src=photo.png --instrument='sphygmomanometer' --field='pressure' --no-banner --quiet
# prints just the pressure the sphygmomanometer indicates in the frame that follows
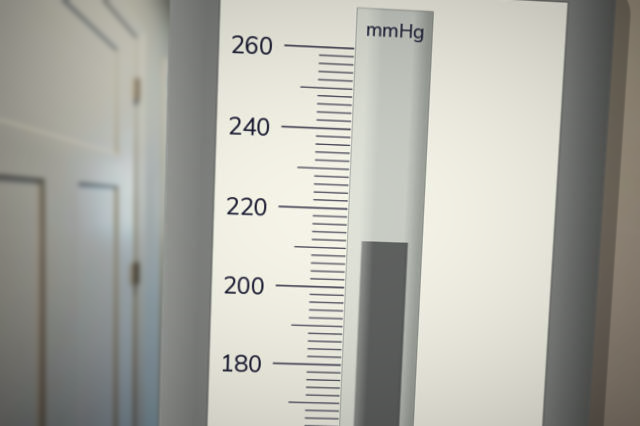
212 mmHg
